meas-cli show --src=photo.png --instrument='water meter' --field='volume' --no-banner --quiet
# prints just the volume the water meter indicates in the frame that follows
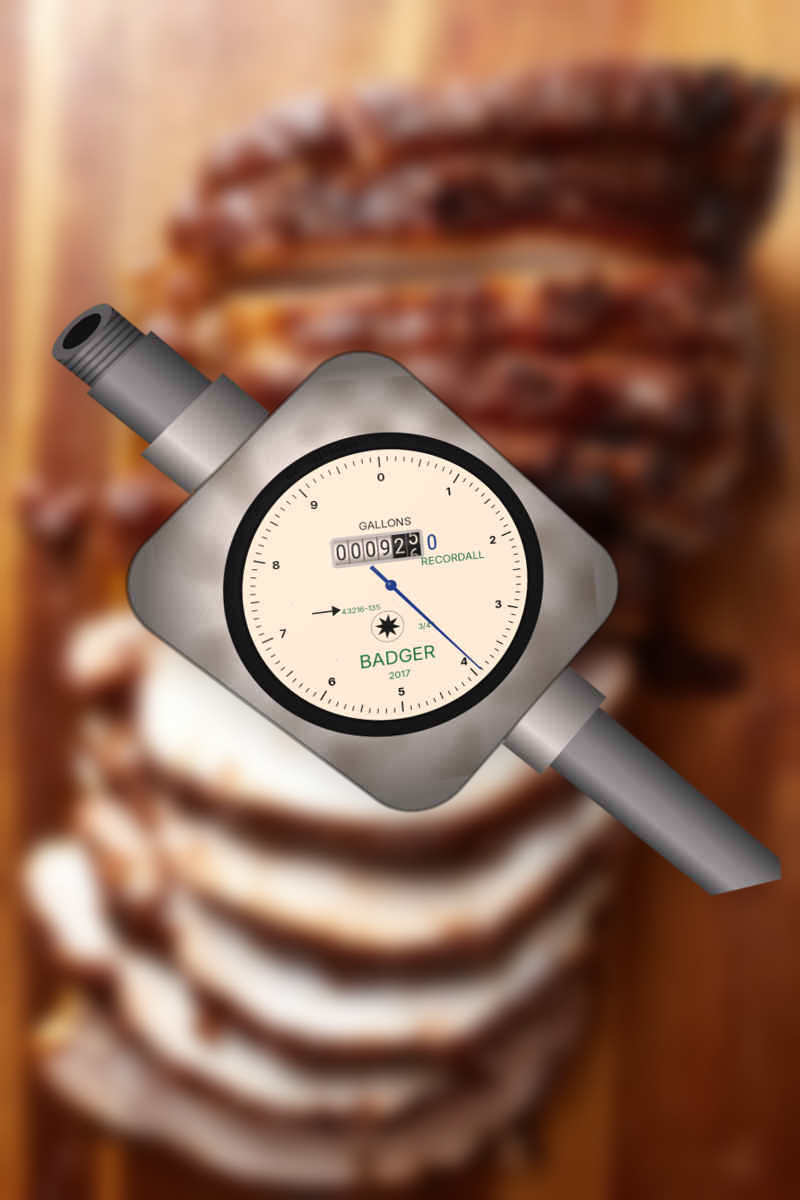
9253.9 gal
